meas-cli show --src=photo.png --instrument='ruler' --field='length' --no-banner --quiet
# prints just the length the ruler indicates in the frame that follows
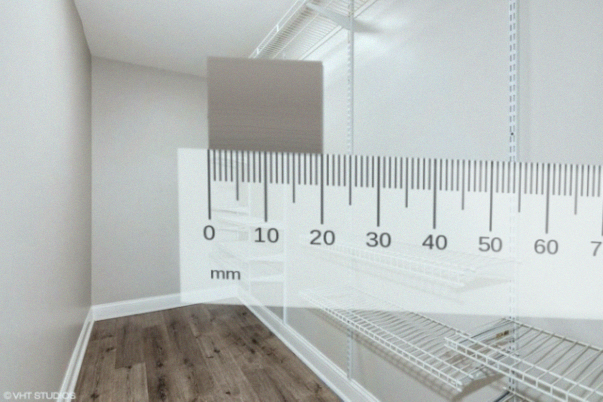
20 mm
